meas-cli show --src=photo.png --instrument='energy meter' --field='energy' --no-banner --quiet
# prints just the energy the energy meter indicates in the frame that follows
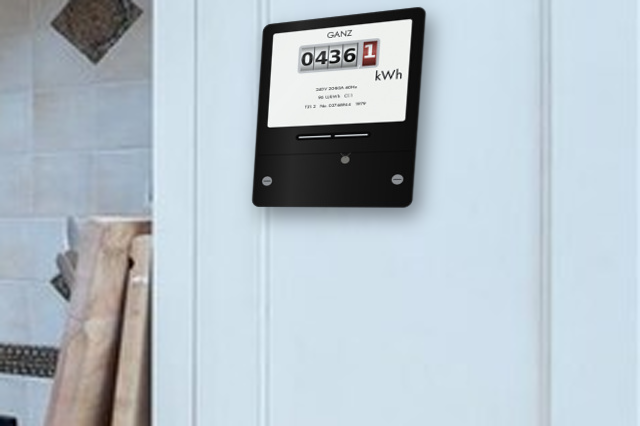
436.1 kWh
